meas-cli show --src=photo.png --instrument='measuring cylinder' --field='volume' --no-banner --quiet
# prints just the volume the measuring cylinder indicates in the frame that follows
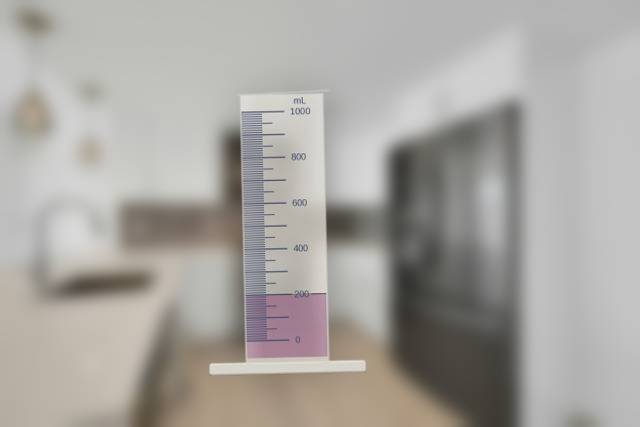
200 mL
